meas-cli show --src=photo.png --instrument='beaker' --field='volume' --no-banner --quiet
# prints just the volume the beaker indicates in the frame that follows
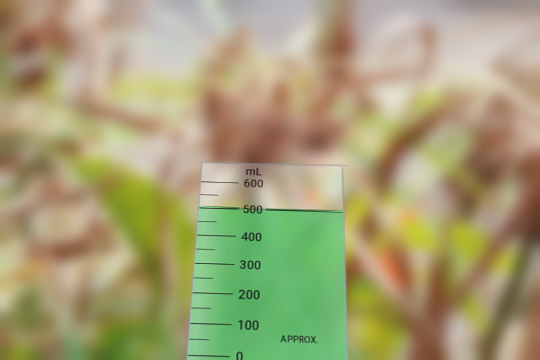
500 mL
